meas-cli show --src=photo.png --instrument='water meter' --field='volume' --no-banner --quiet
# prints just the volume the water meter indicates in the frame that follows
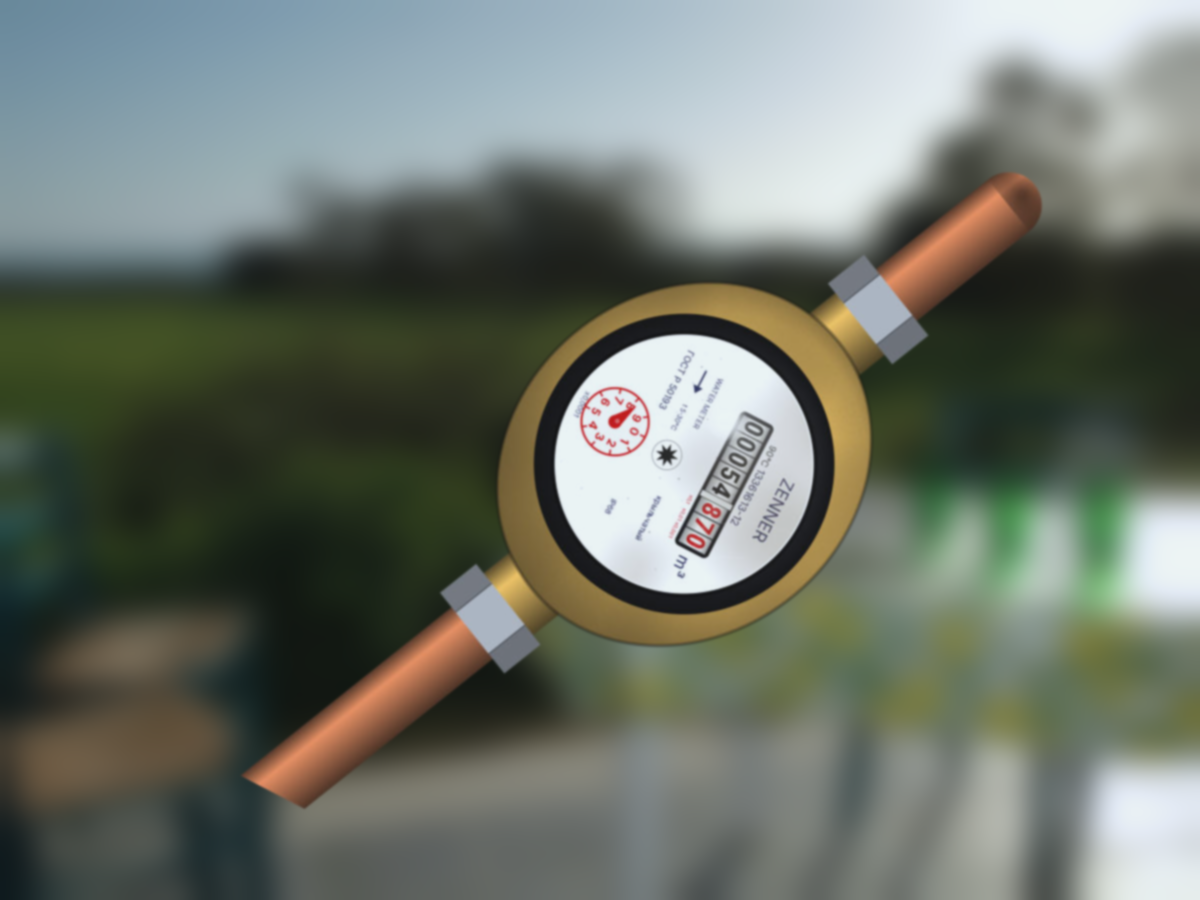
54.8708 m³
